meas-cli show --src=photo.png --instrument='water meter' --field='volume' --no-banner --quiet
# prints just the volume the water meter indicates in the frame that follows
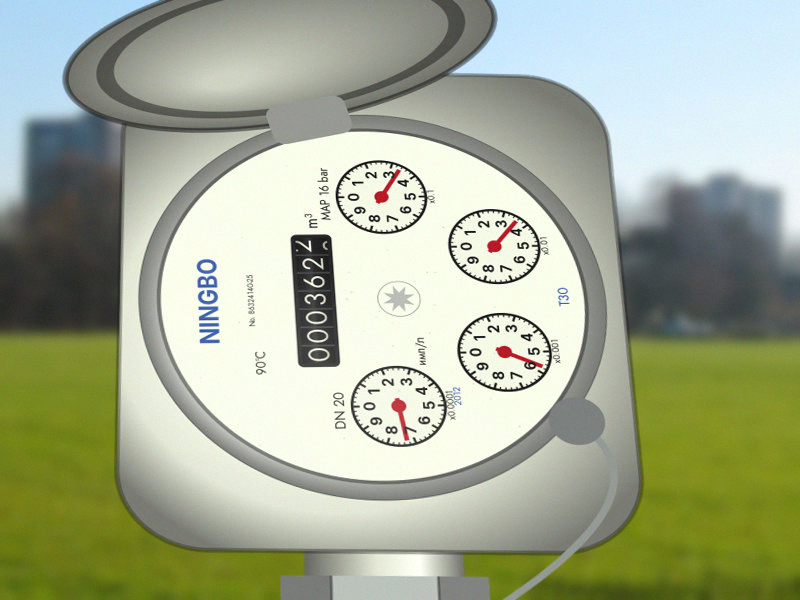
3622.3357 m³
